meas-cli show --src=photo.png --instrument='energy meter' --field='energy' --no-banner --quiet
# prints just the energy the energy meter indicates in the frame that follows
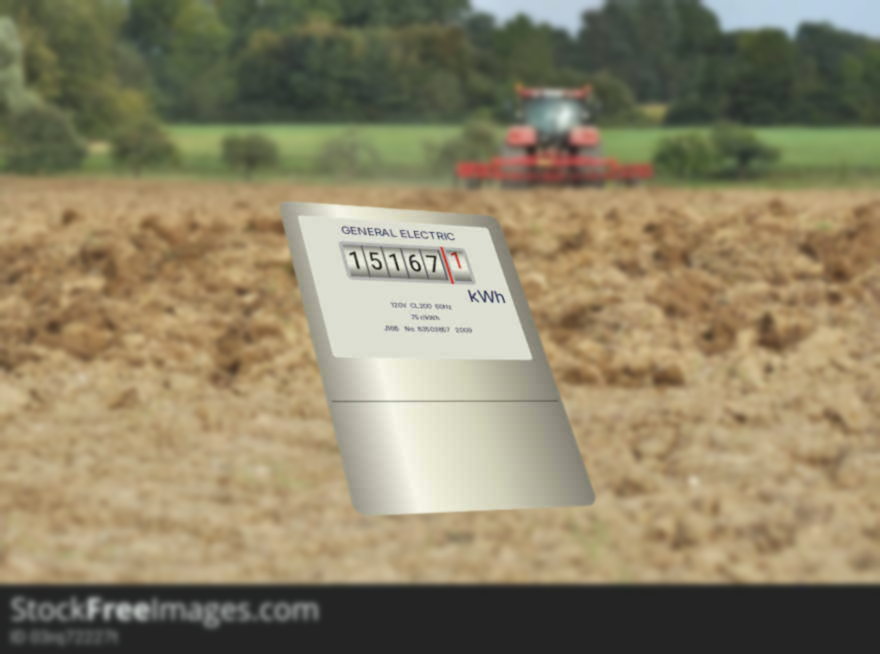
15167.1 kWh
